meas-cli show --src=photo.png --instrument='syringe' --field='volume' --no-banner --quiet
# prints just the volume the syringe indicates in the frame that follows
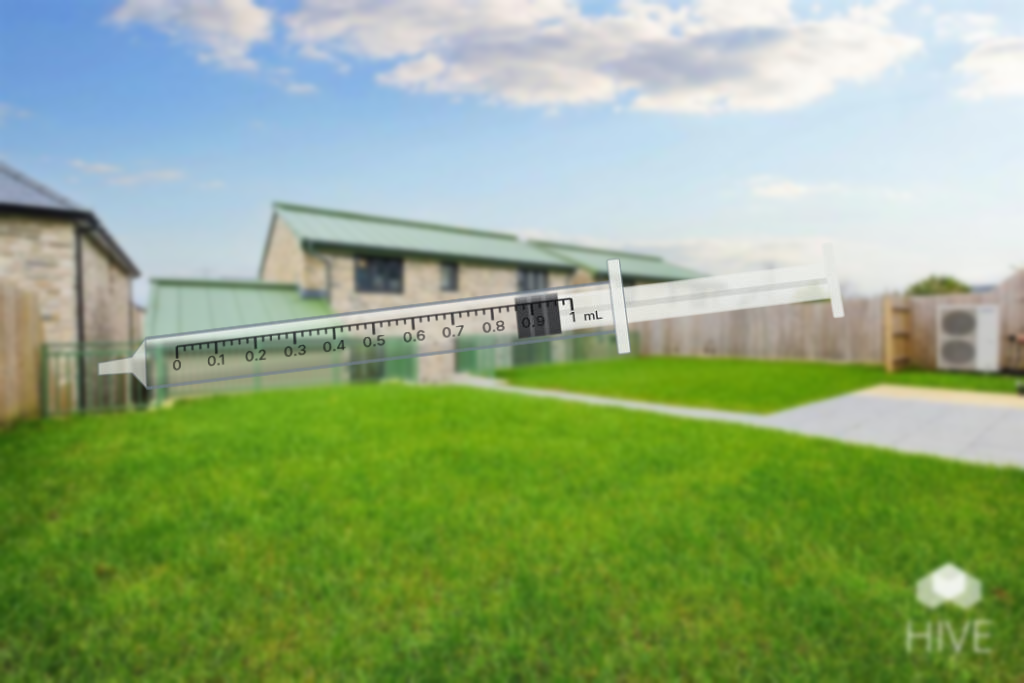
0.86 mL
